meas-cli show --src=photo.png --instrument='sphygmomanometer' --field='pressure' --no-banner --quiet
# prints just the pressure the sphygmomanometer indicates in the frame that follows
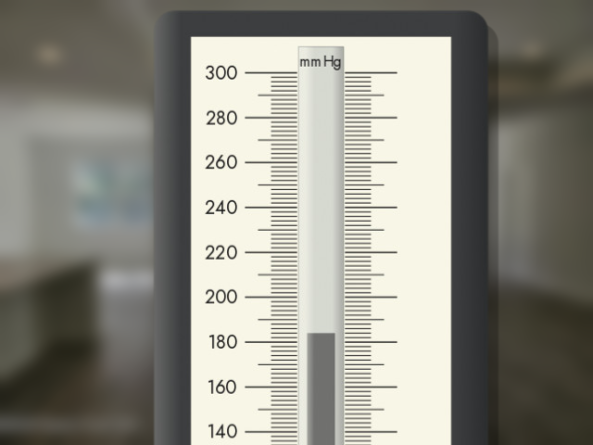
184 mmHg
